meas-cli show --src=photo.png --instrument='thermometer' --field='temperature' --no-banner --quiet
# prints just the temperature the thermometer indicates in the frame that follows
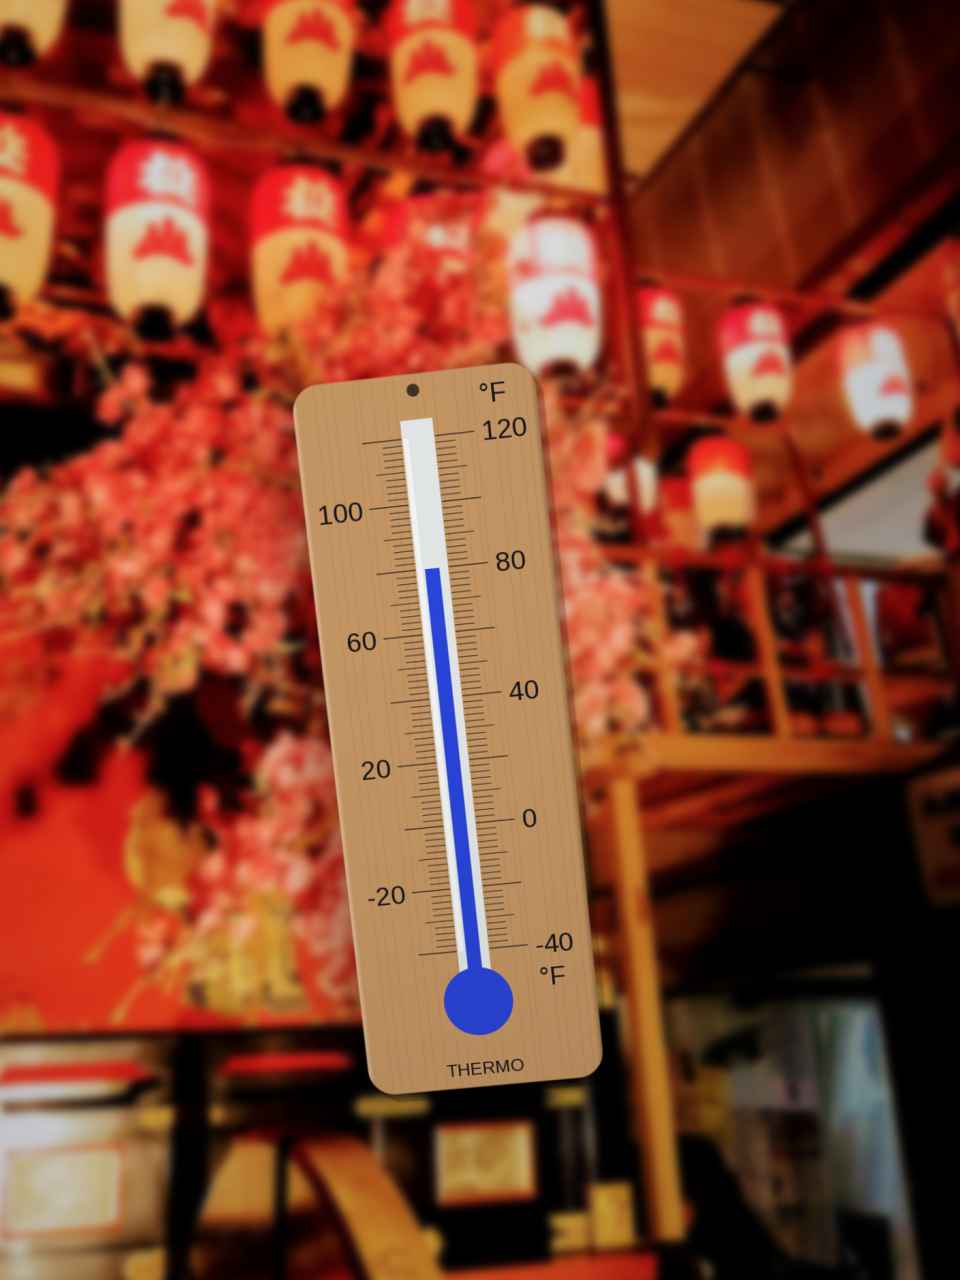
80 °F
